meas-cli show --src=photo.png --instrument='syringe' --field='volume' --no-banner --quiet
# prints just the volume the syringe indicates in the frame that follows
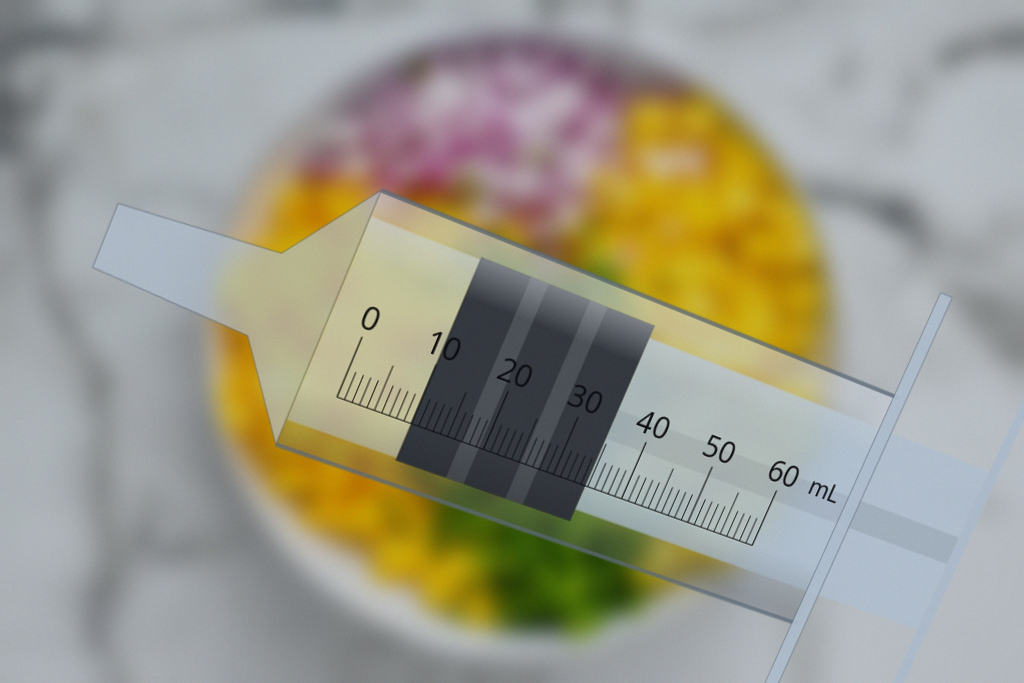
10 mL
